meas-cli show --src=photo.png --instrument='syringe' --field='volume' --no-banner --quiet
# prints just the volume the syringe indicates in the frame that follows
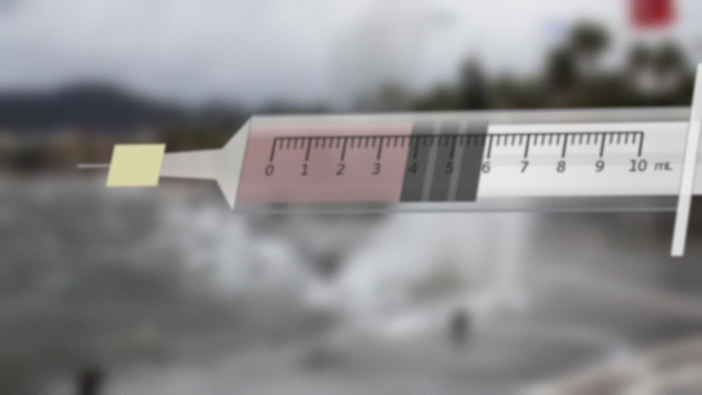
3.8 mL
